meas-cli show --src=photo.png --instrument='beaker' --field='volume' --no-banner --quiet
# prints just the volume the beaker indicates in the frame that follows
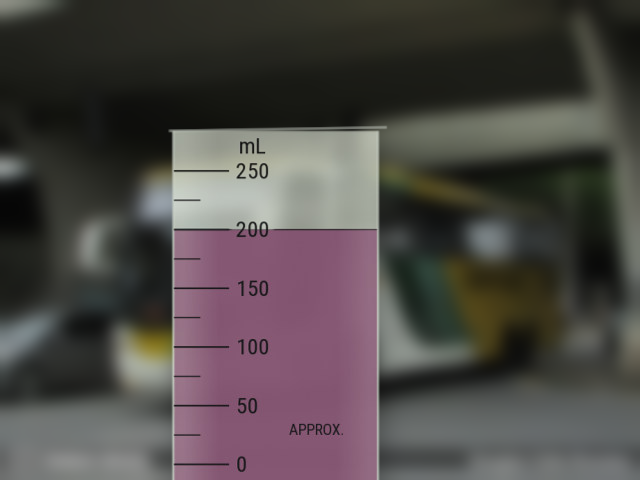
200 mL
